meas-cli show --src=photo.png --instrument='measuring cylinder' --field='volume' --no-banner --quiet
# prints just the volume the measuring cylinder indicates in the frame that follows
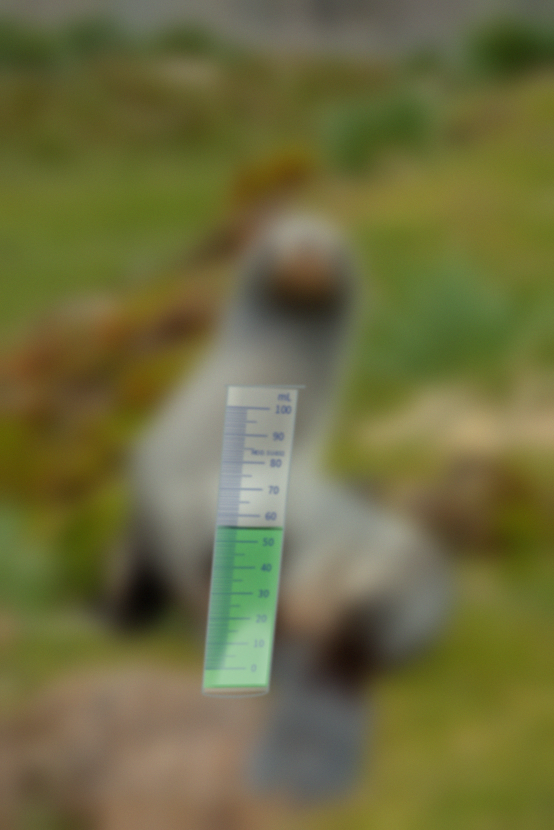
55 mL
